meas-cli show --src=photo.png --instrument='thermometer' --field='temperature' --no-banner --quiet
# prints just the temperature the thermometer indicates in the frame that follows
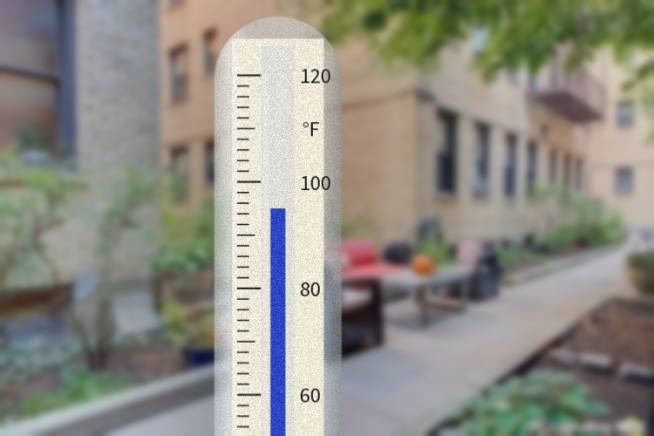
95 °F
